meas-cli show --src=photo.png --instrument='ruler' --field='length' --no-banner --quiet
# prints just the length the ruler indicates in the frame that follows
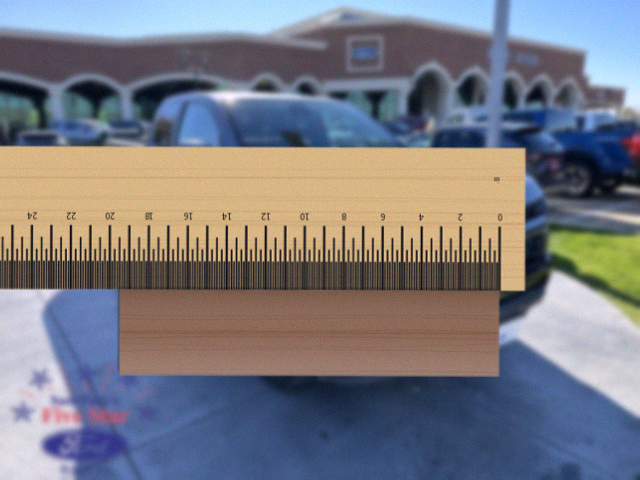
19.5 in
